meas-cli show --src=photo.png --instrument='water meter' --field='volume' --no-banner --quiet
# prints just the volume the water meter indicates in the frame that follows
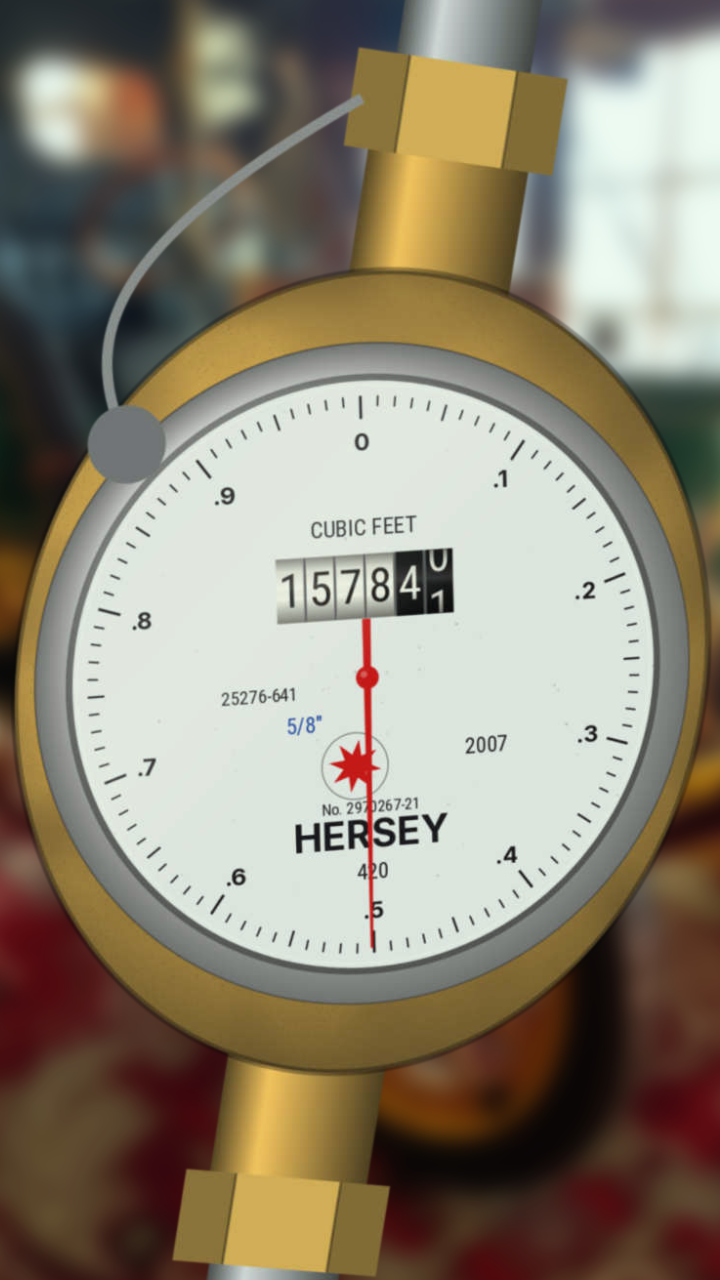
157840.50 ft³
